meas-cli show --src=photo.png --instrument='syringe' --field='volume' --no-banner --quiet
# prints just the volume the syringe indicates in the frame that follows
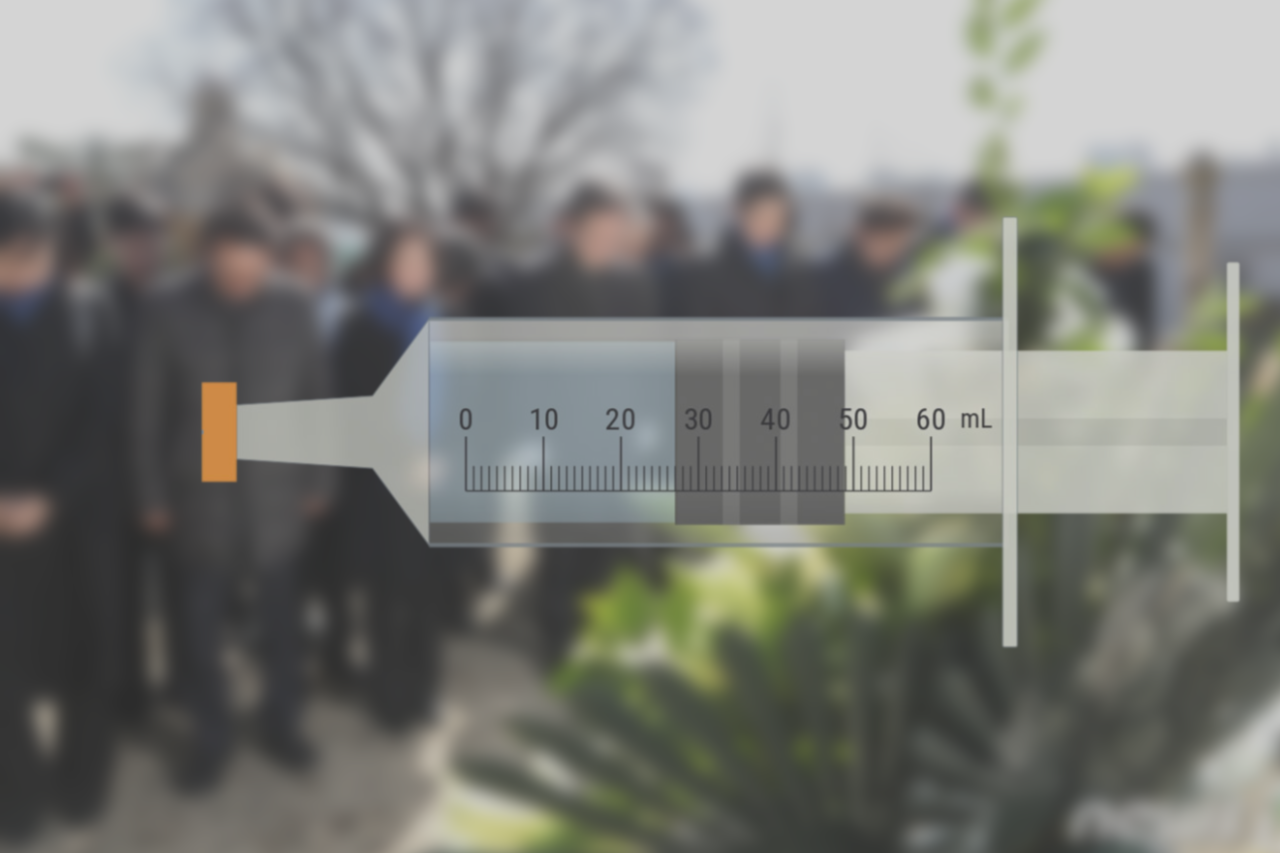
27 mL
